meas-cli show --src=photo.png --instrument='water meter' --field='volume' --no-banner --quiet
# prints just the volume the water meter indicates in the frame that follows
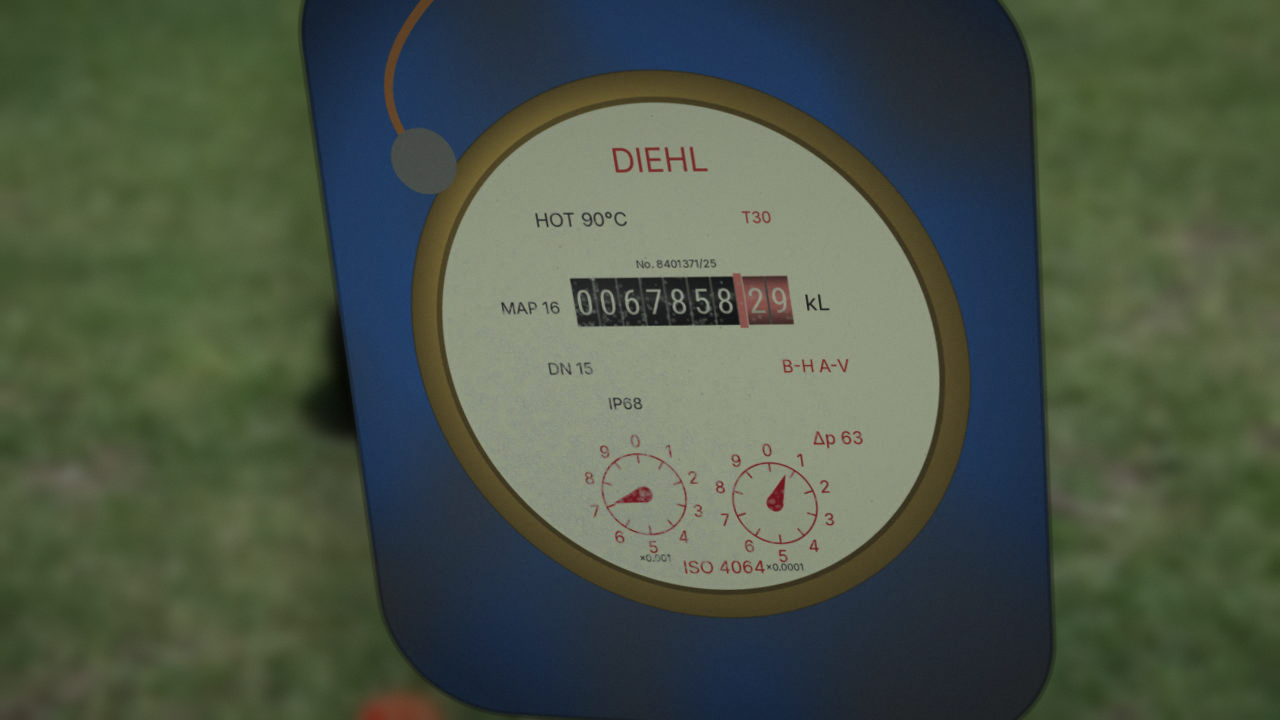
67858.2970 kL
